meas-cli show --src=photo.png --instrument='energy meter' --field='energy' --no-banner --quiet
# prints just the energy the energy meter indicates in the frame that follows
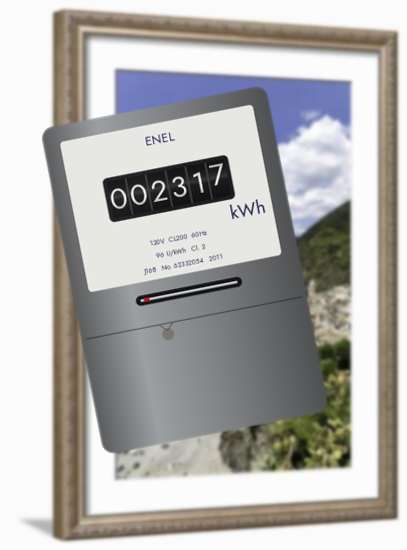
2317 kWh
